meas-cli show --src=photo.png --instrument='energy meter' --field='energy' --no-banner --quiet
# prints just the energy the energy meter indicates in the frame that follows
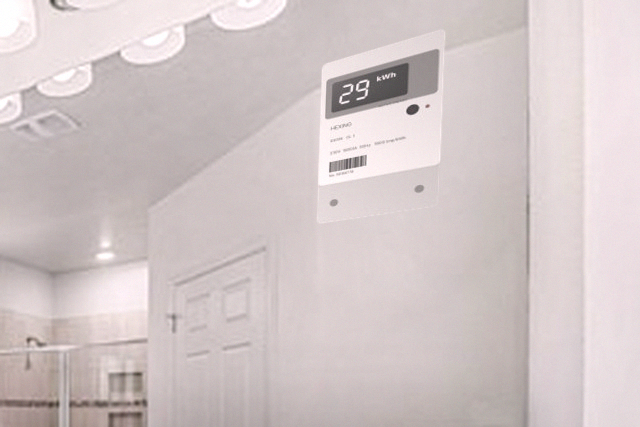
29 kWh
